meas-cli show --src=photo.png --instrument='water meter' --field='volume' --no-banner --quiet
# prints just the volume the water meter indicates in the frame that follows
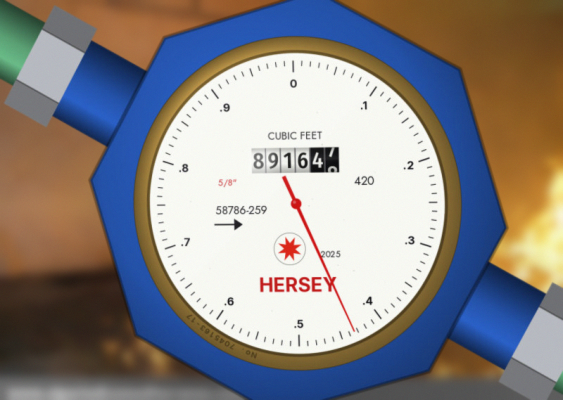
891647.43 ft³
